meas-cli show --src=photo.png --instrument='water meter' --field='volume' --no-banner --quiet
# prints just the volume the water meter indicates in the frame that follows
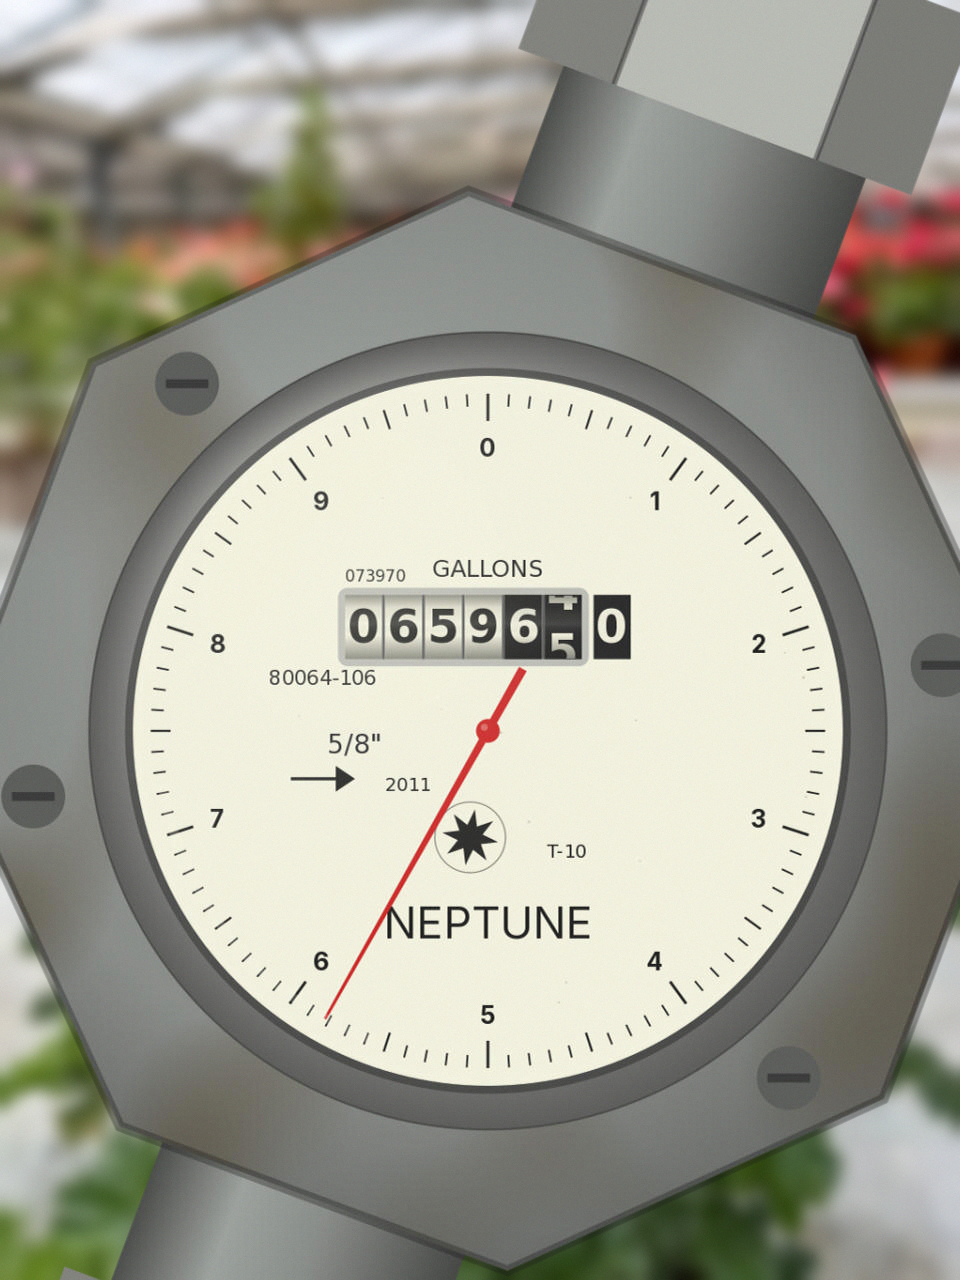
659645.8 gal
